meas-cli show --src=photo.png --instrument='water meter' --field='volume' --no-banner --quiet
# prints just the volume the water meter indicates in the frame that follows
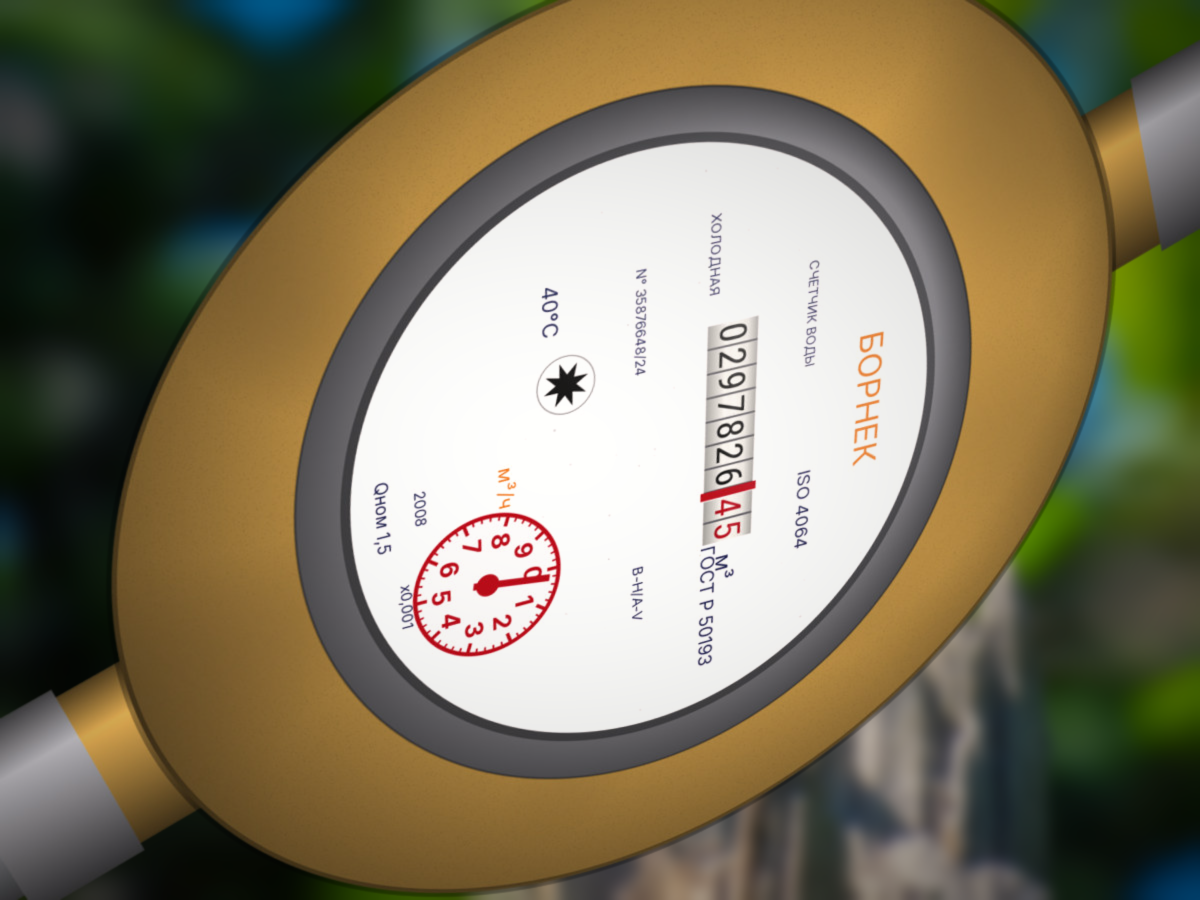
297826.450 m³
